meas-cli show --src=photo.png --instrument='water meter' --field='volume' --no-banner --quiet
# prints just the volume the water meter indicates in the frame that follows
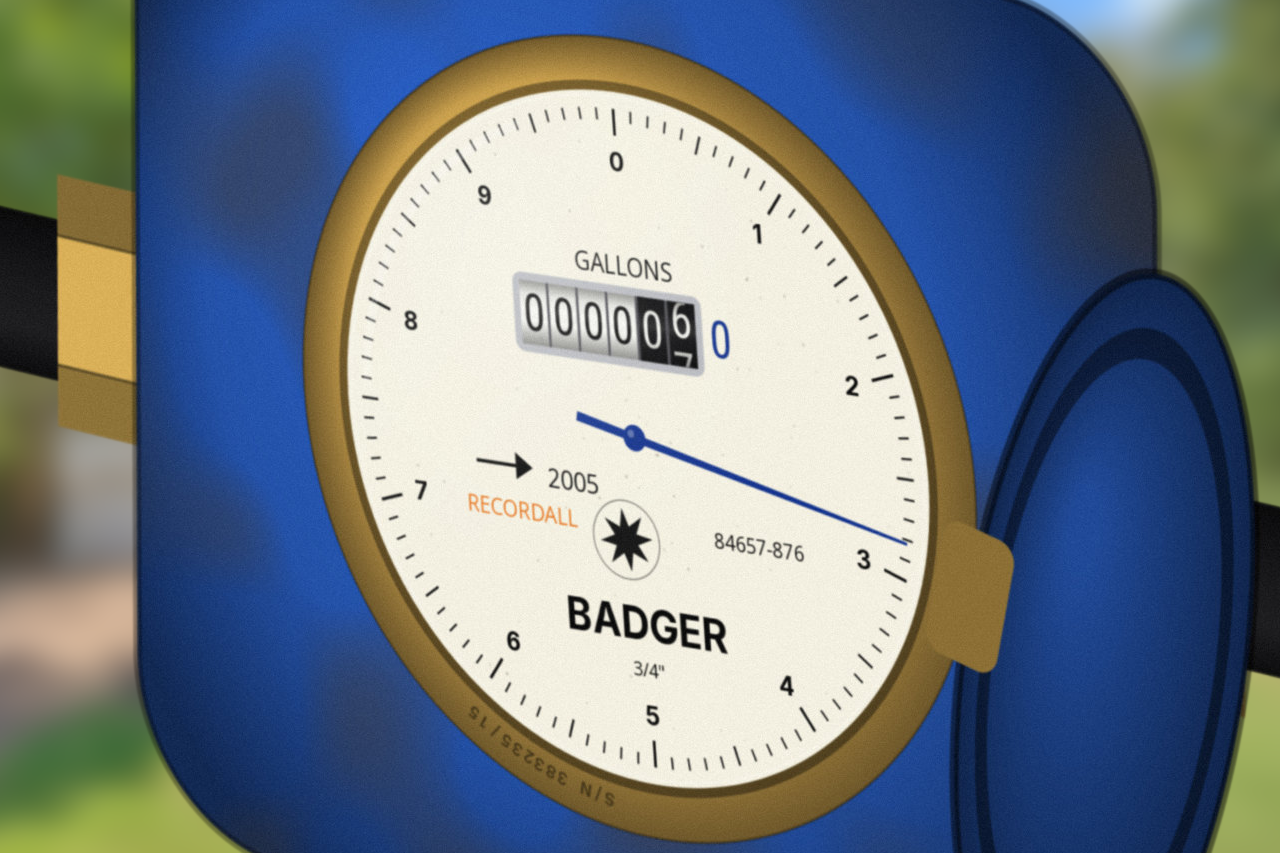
62.8 gal
